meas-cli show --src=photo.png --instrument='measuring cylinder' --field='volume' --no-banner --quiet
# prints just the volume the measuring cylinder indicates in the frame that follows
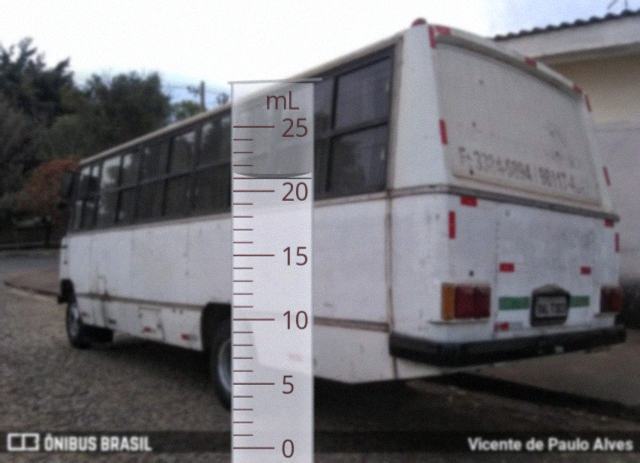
21 mL
